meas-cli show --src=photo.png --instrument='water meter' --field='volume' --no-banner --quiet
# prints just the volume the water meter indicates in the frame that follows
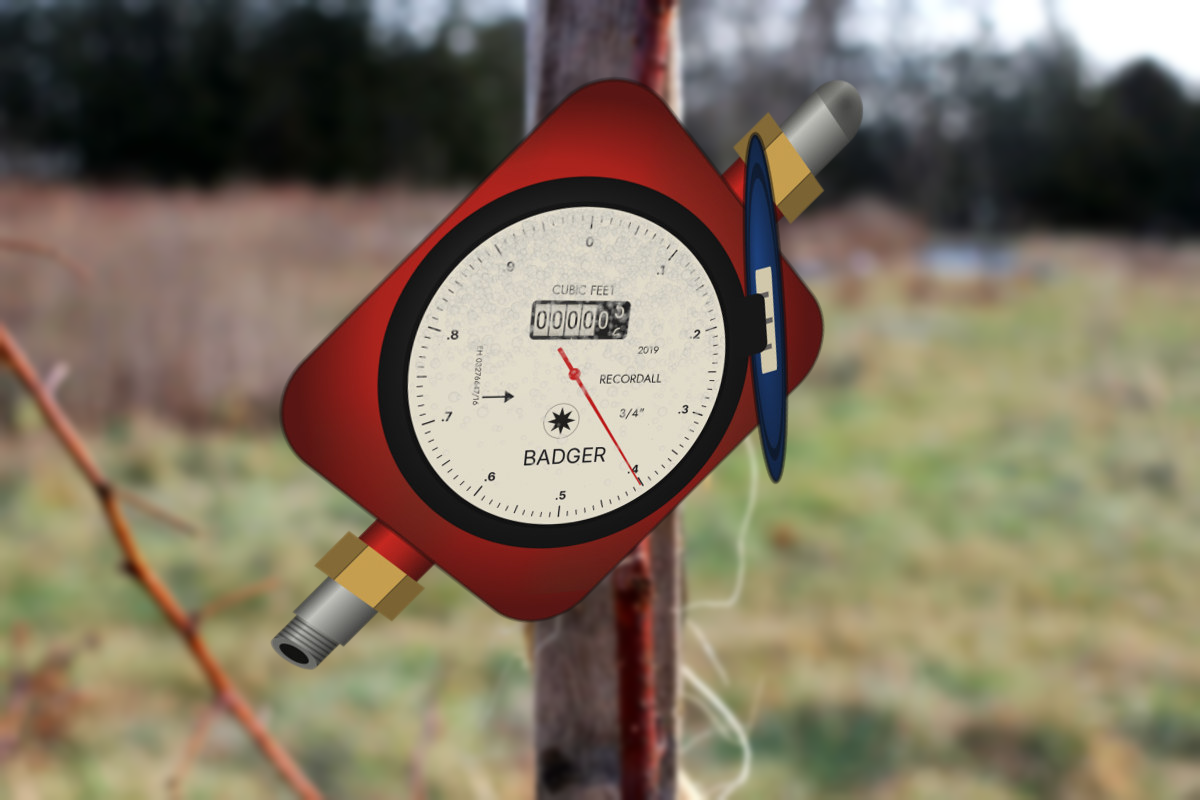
5.40 ft³
